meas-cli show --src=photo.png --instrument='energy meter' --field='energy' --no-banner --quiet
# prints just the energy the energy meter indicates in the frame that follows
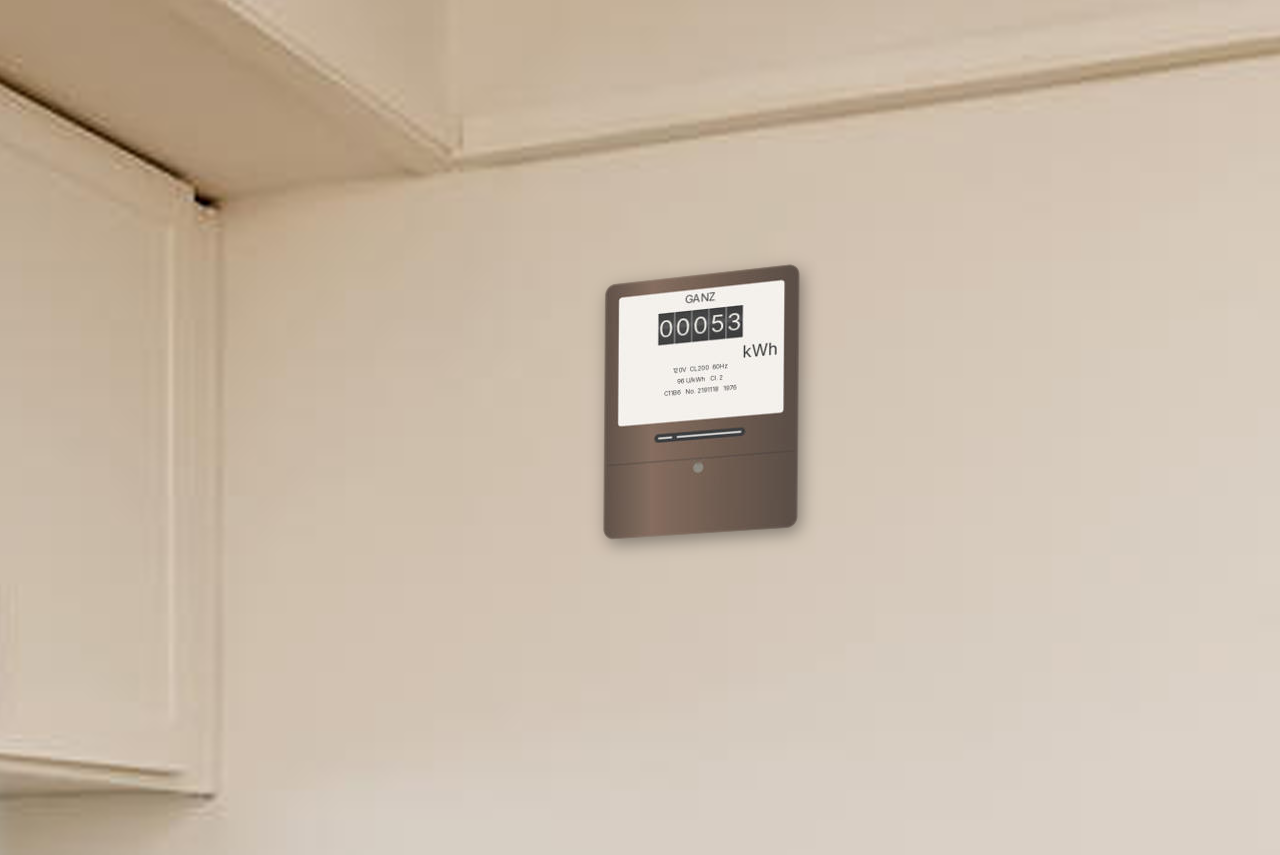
53 kWh
